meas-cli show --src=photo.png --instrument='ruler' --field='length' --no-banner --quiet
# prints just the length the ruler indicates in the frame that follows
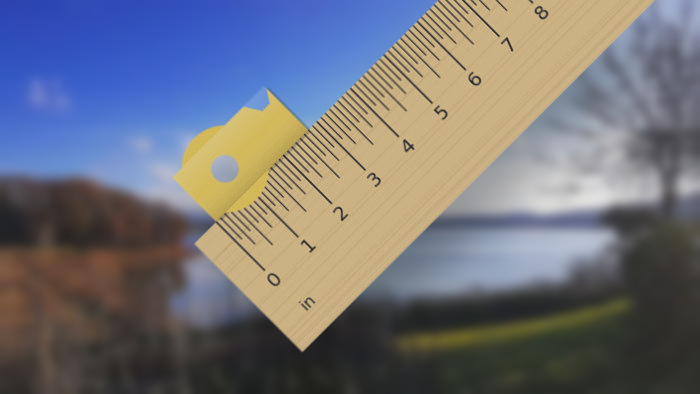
2.75 in
